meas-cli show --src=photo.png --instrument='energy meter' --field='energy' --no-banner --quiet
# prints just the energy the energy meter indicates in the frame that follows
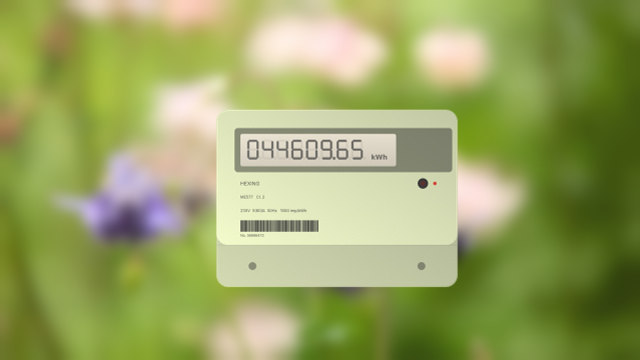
44609.65 kWh
